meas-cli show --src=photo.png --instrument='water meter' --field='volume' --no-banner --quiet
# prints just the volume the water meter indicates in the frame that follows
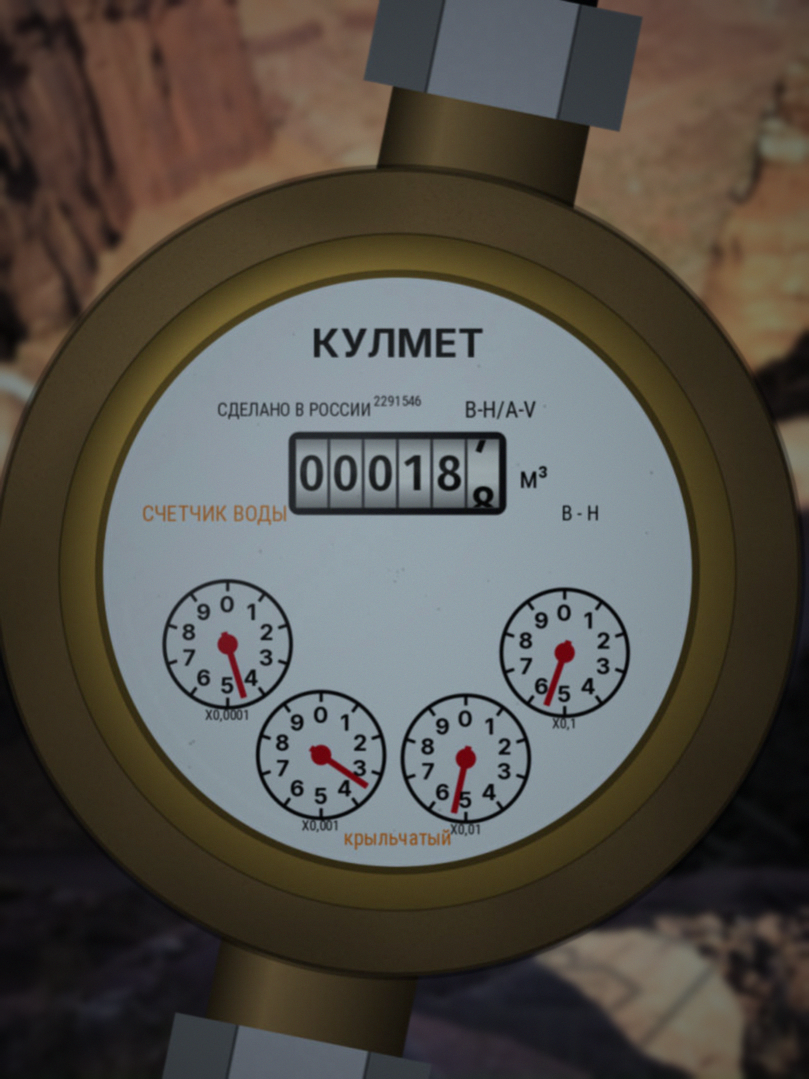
187.5534 m³
